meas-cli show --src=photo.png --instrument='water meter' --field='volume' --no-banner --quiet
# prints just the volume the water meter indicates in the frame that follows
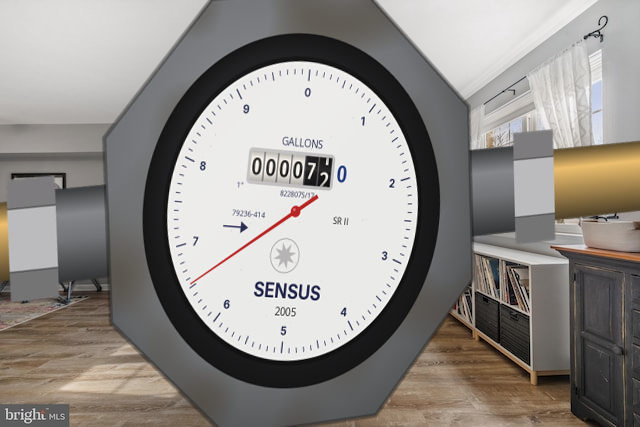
716.5 gal
